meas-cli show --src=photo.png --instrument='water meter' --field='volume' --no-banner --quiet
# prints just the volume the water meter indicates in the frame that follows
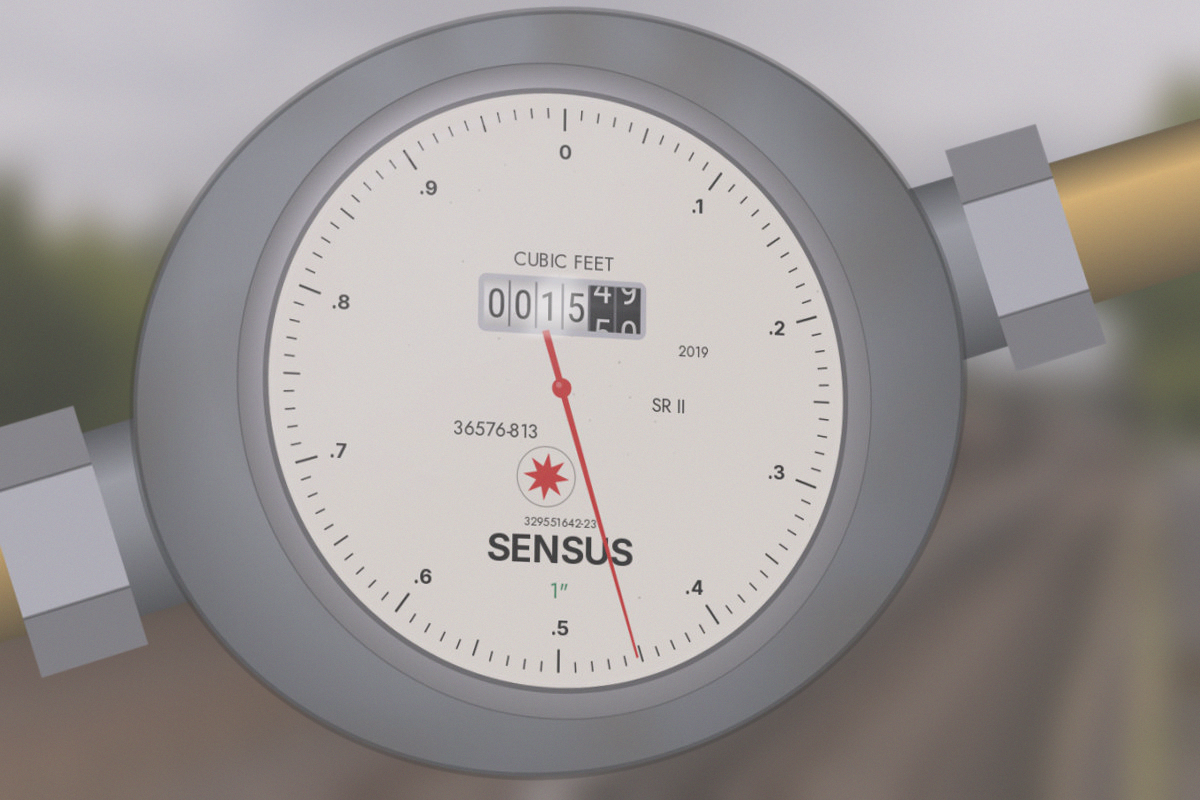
1549.45 ft³
